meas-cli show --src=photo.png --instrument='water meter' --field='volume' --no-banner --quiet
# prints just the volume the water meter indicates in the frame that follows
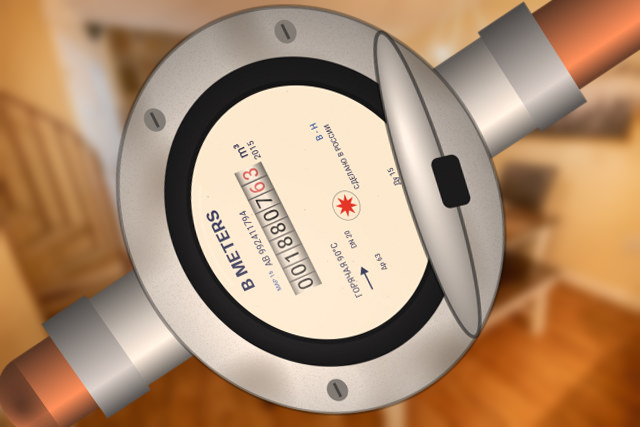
18807.63 m³
